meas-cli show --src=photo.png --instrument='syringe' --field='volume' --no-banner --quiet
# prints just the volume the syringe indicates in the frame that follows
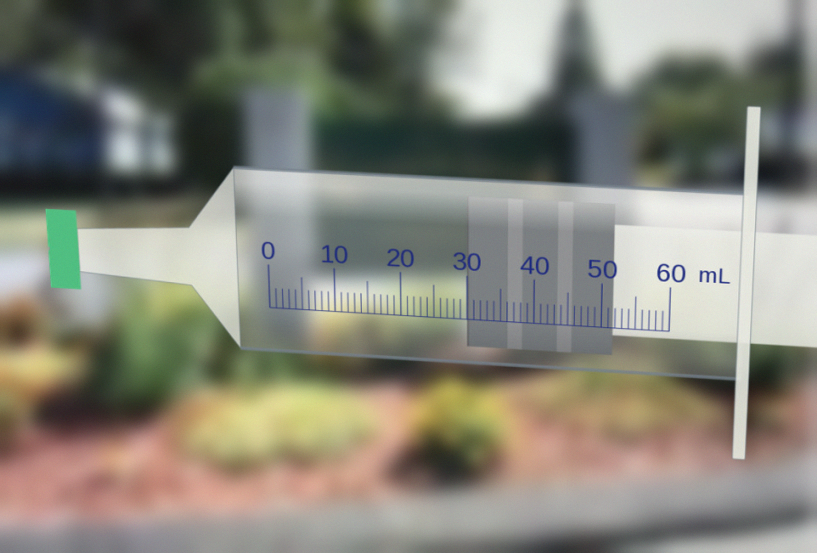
30 mL
